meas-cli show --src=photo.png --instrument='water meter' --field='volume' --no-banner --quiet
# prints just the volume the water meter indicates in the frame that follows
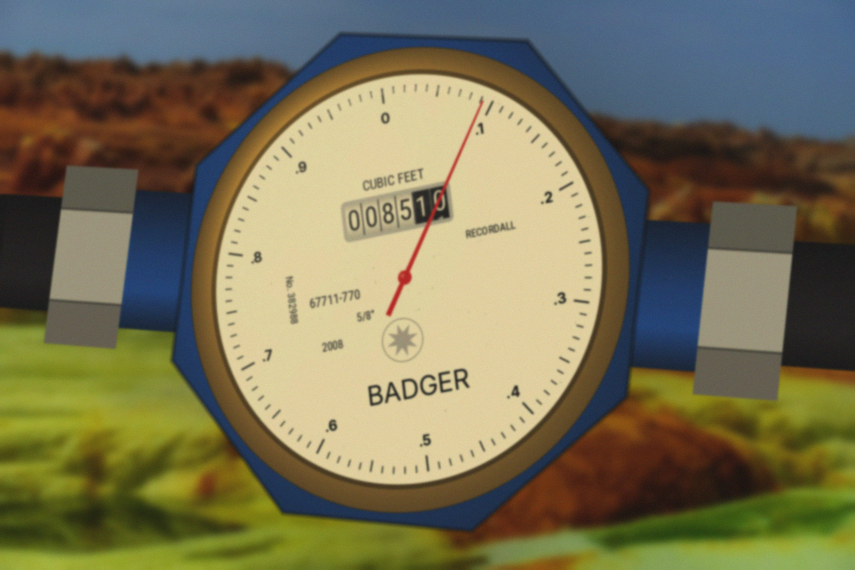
8510.09 ft³
